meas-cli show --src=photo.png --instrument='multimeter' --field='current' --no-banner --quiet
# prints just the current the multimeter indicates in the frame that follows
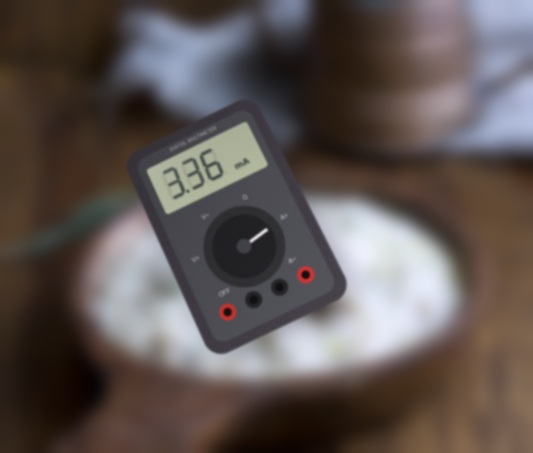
3.36 mA
